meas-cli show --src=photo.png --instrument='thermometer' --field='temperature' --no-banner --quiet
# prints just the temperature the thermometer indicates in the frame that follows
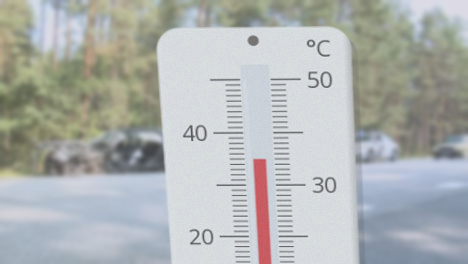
35 °C
